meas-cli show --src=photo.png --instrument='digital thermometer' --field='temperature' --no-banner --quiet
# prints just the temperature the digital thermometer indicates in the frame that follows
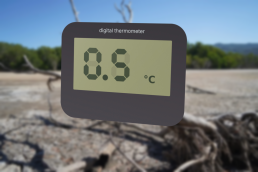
0.5 °C
